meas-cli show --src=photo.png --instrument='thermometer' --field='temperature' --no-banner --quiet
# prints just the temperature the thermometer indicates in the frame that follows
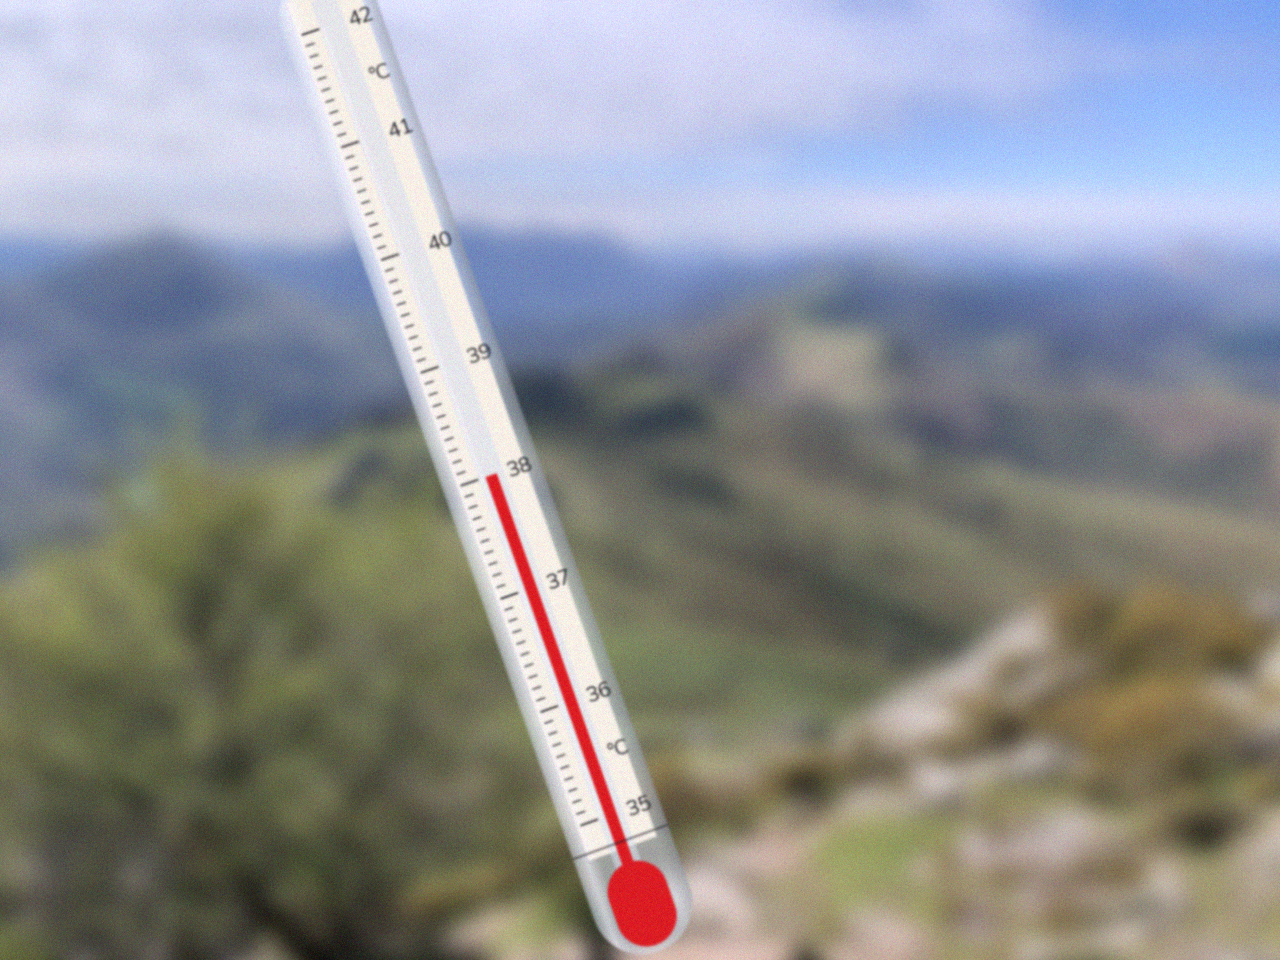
38 °C
